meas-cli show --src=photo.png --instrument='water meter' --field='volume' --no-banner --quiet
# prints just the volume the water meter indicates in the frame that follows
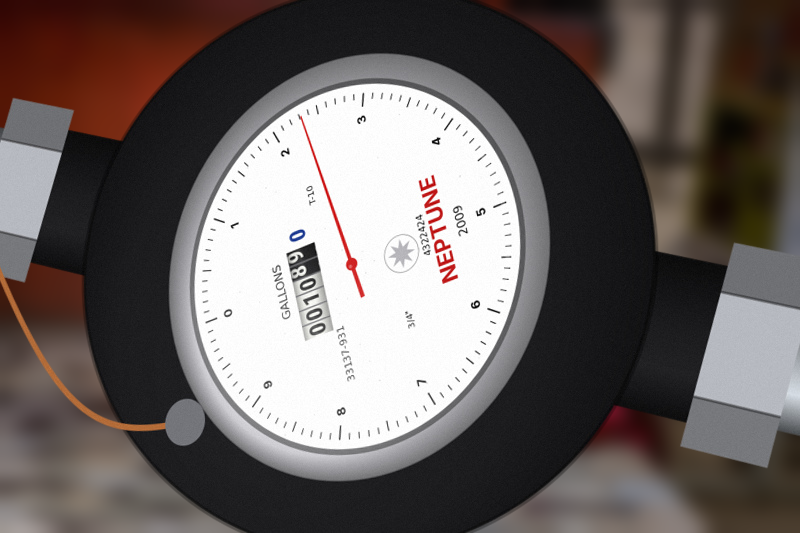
10892.3 gal
